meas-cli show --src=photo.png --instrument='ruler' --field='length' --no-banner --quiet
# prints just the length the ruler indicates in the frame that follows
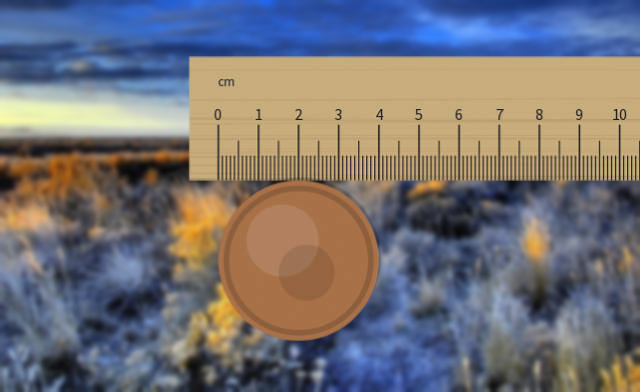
4 cm
